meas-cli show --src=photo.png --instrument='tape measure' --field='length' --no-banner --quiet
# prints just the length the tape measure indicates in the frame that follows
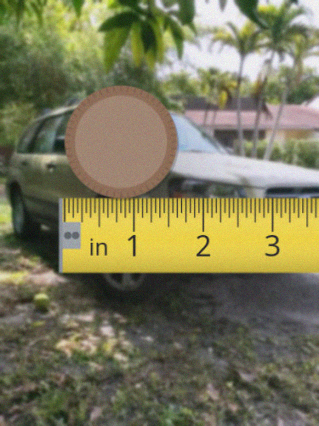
1.625 in
